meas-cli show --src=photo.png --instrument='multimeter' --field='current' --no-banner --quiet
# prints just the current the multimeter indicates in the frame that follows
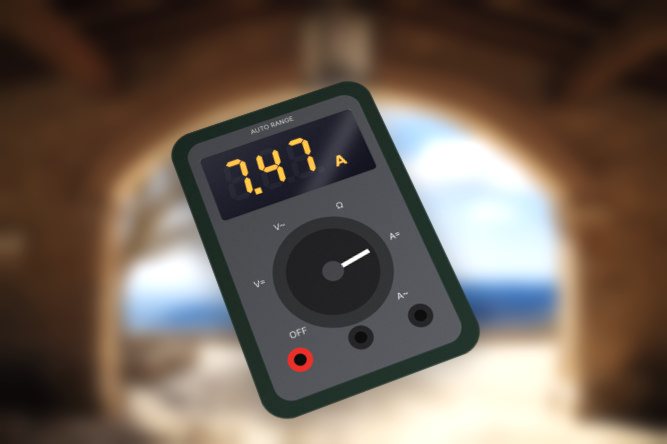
7.47 A
